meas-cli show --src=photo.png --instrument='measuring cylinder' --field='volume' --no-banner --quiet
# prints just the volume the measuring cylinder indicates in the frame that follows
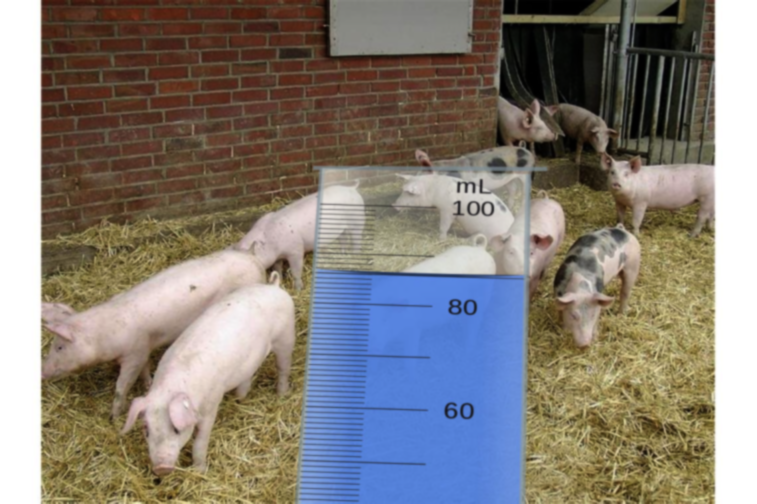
86 mL
